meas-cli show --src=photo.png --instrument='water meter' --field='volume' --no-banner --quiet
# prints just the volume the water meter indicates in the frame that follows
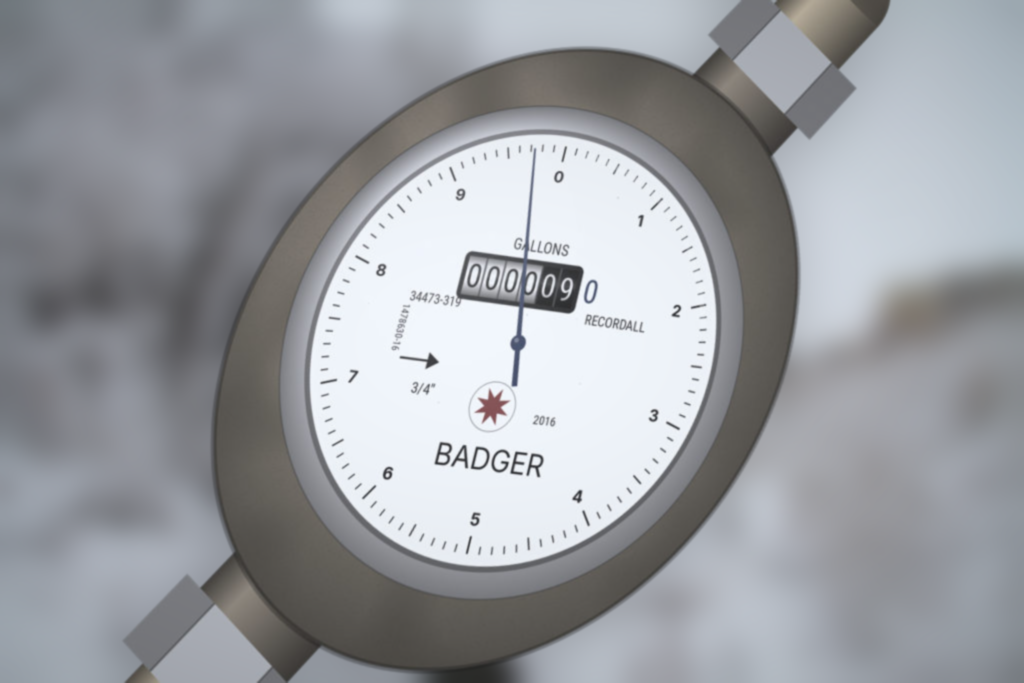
89.7 gal
